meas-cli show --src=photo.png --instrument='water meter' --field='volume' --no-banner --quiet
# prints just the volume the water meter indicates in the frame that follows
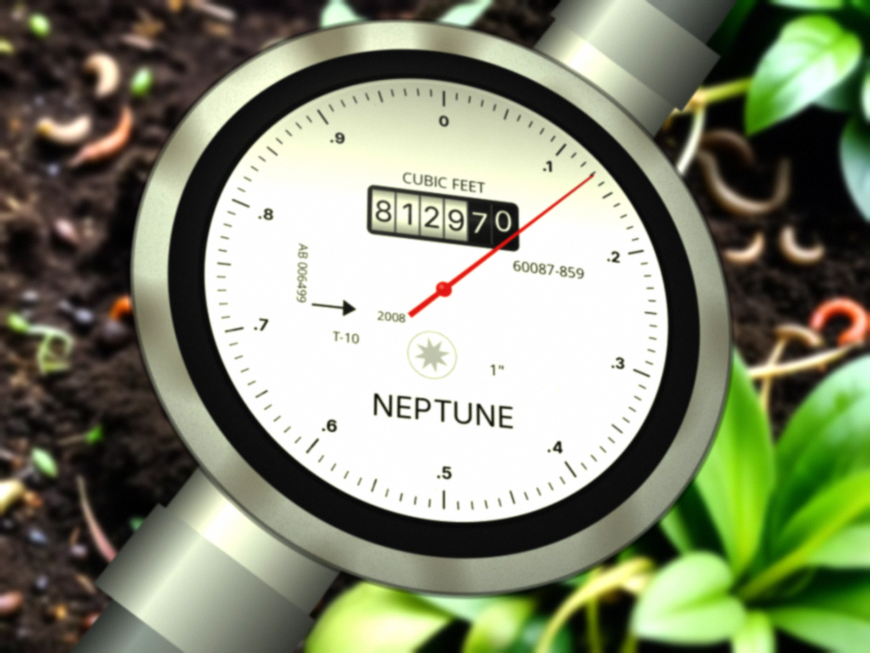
812970.13 ft³
